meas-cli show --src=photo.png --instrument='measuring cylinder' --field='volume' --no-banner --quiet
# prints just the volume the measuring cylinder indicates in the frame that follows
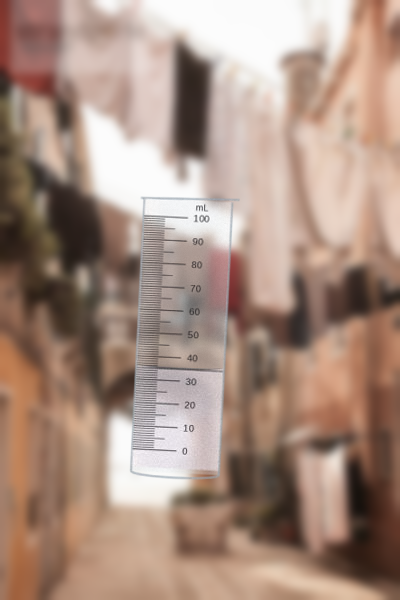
35 mL
